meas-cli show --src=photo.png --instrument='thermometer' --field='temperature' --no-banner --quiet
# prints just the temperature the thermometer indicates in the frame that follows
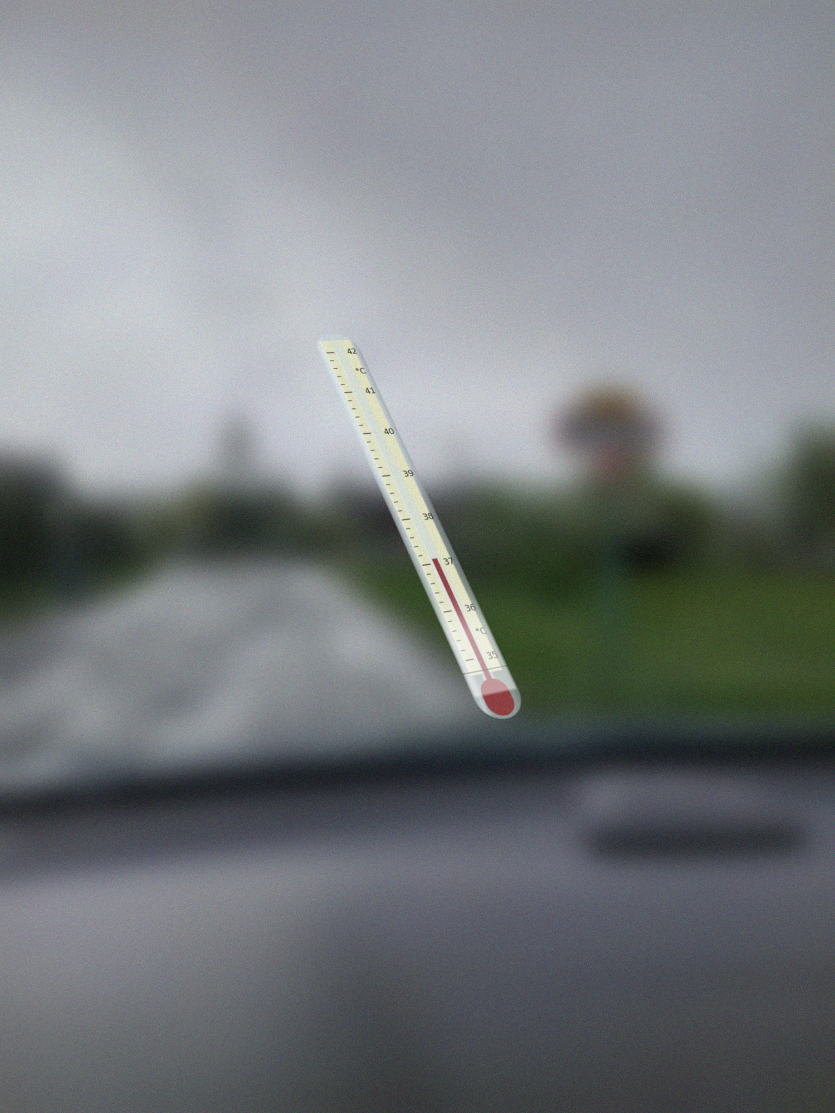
37.1 °C
